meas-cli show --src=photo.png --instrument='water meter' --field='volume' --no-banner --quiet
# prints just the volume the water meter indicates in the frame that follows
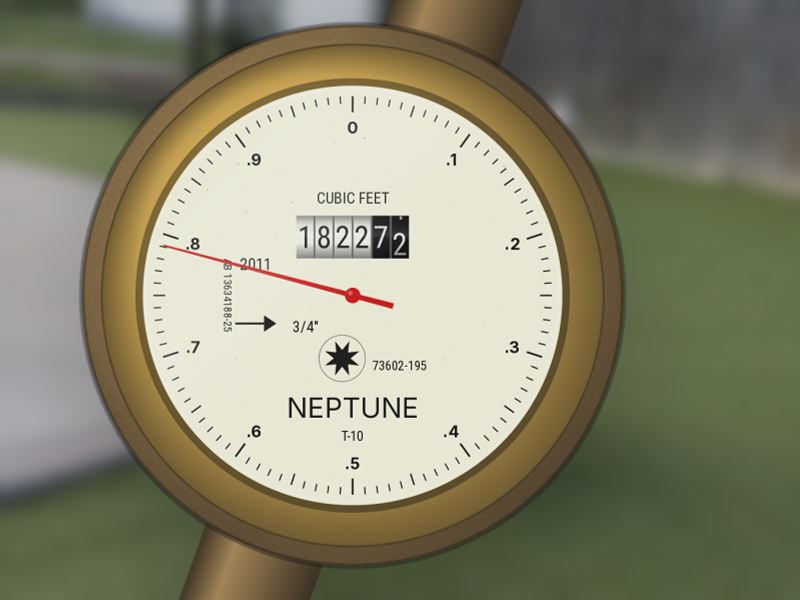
182271.79 ft³
